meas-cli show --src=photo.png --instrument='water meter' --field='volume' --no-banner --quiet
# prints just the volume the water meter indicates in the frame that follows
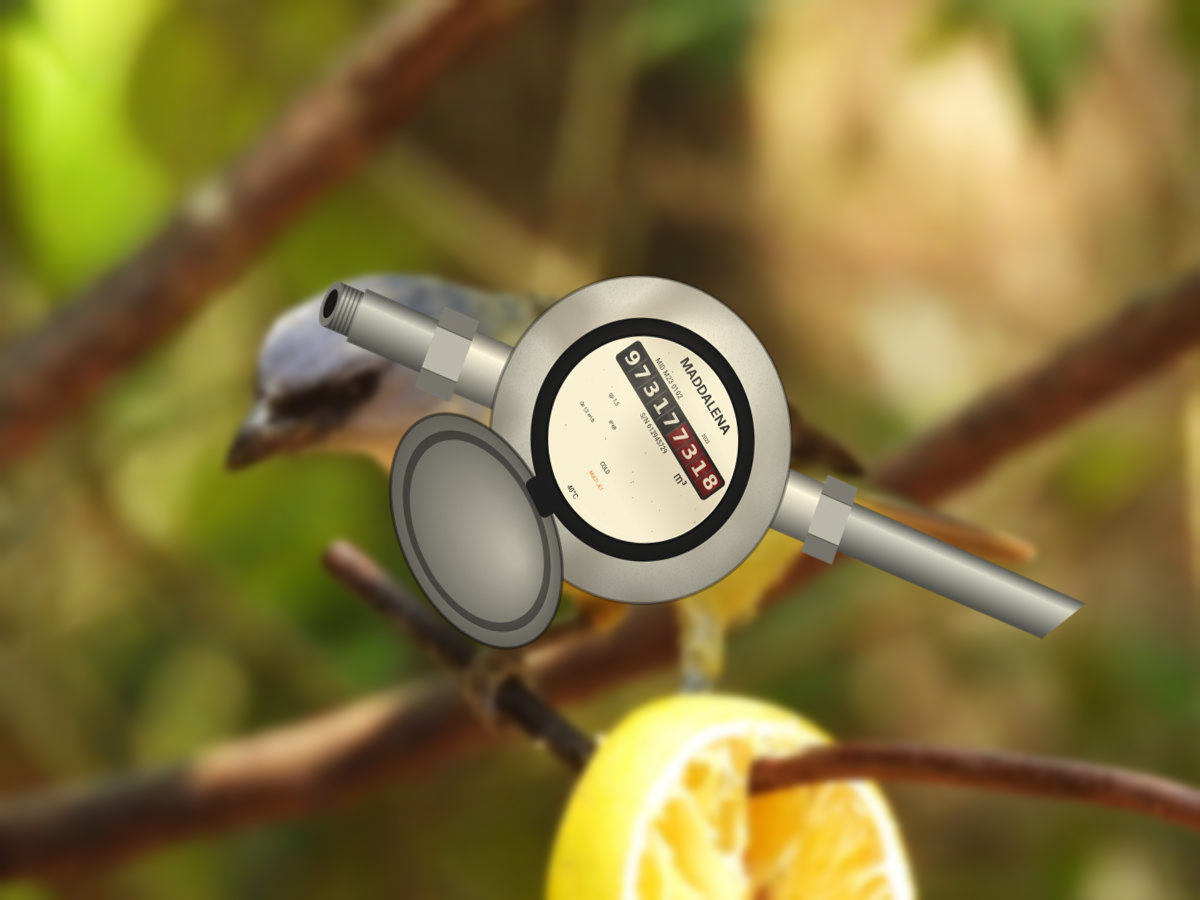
97317.7318 m³
